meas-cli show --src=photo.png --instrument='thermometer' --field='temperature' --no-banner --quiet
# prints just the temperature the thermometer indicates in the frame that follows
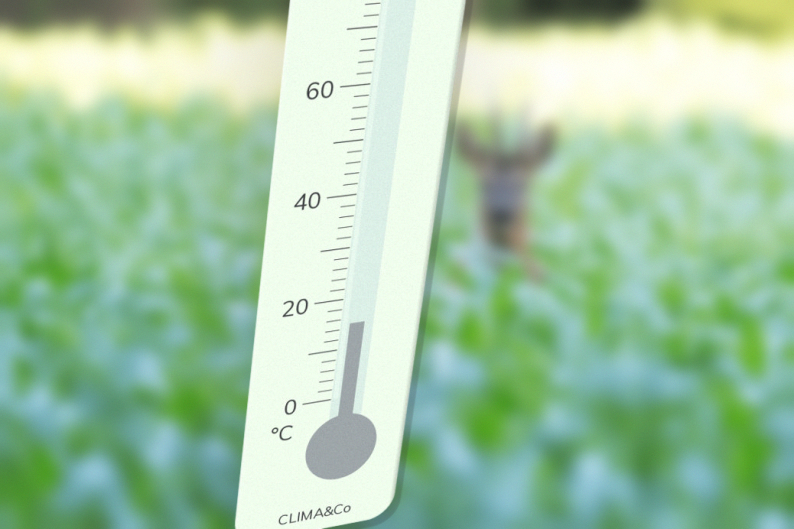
15 °C
